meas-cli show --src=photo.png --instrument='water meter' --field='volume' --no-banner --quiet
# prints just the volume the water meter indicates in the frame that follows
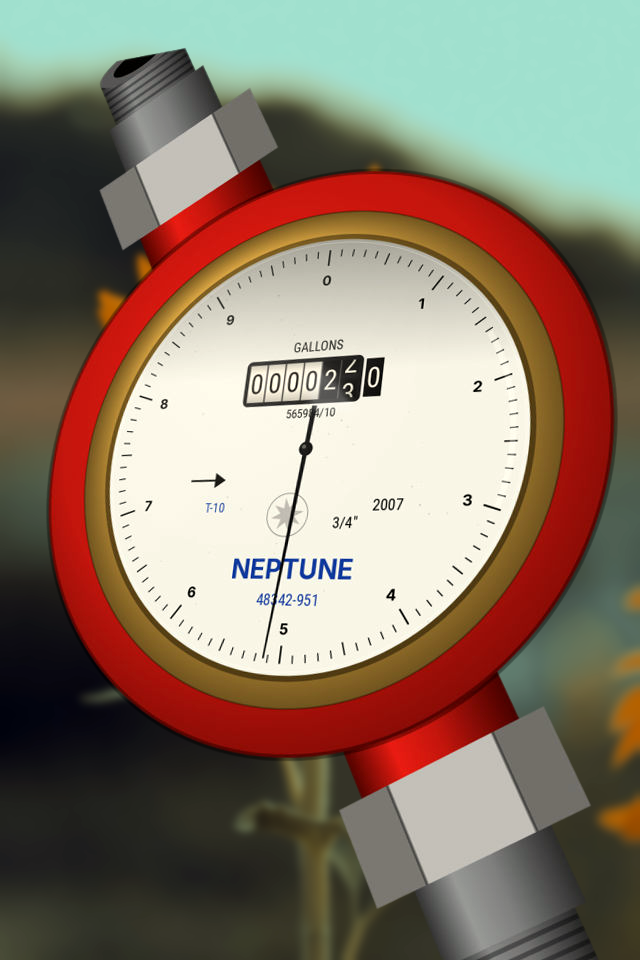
225.1 gal
